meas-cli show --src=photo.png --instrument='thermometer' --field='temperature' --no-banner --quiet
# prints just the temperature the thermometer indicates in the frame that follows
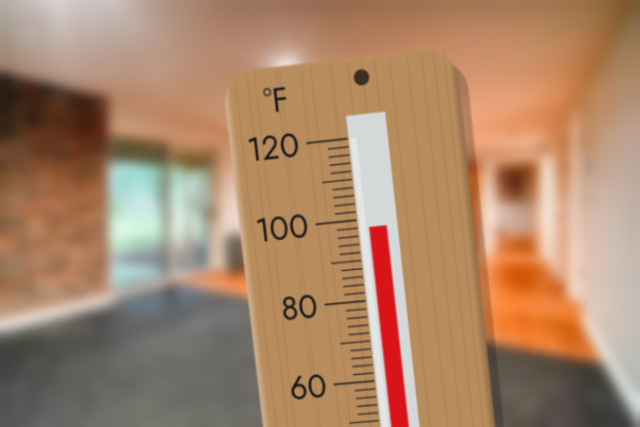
98 °F
